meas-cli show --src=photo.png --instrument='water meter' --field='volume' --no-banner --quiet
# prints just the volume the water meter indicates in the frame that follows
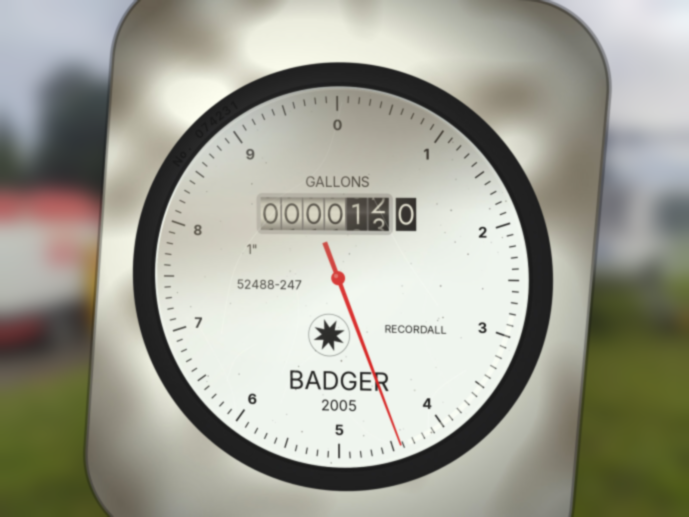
124.4 gal
